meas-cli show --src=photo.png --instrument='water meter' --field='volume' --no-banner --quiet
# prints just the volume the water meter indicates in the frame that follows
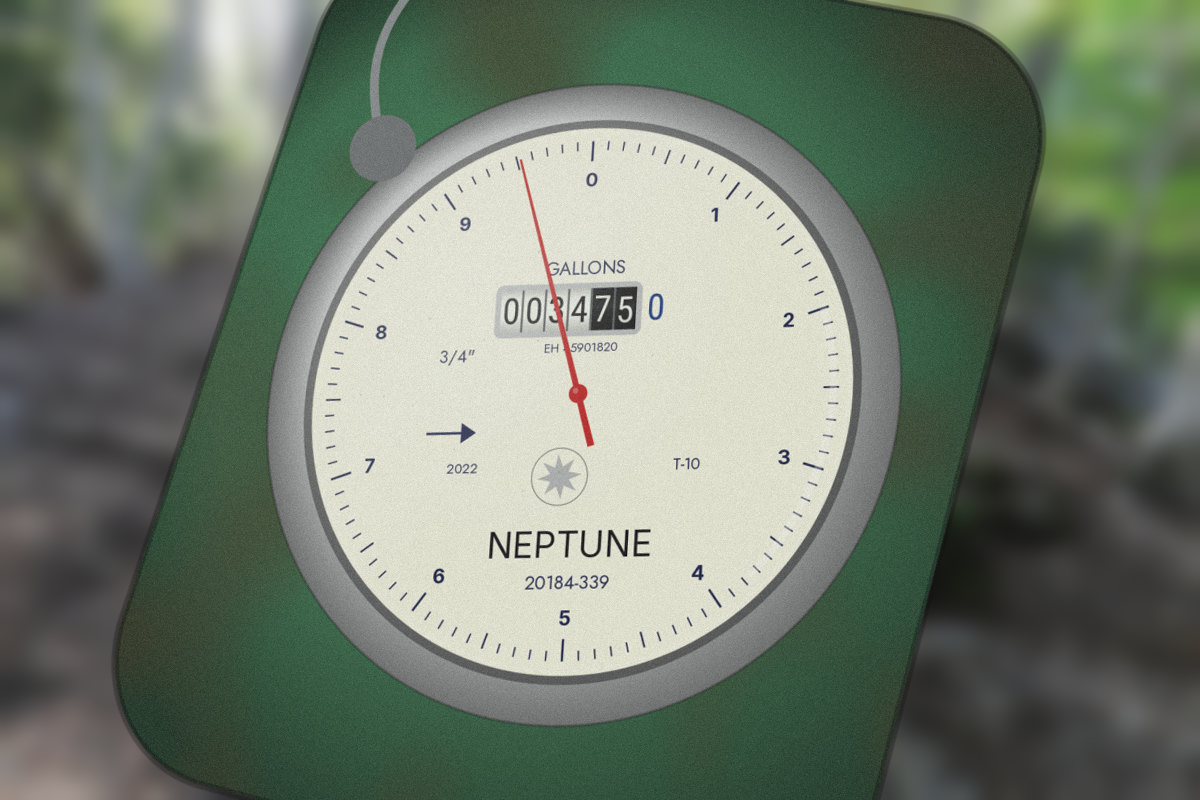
34749.5 gal
